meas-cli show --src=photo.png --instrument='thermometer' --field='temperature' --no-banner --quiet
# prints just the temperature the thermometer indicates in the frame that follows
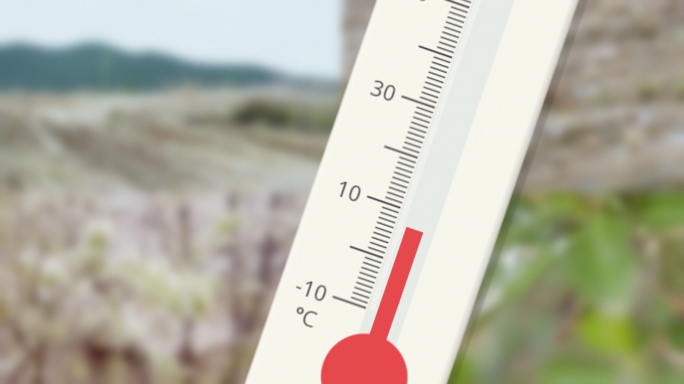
7 °C
